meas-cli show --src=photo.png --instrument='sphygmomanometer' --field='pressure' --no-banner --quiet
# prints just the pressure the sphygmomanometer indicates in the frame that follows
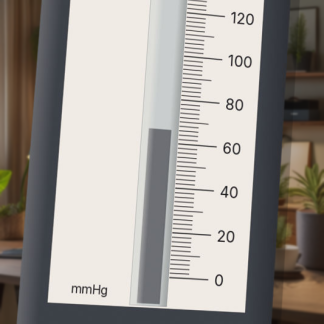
66 mmHg
